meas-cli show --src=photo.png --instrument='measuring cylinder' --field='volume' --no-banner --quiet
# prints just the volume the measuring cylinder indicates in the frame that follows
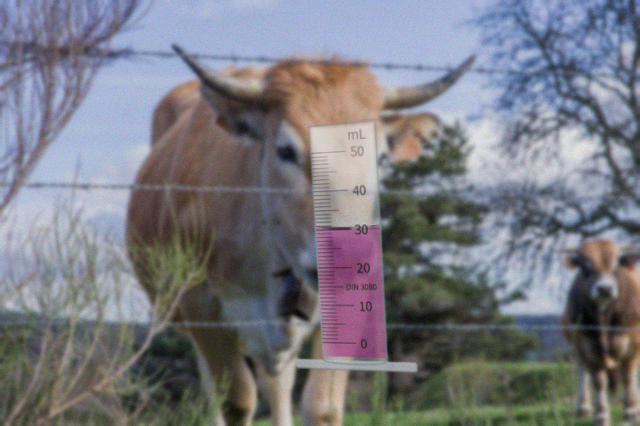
30 mL
